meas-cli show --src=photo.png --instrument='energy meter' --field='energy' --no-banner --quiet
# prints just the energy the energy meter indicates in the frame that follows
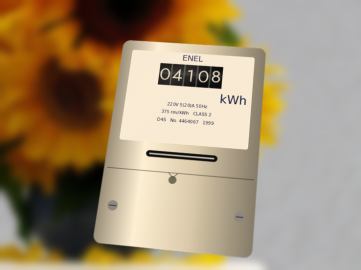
4108 kWh
